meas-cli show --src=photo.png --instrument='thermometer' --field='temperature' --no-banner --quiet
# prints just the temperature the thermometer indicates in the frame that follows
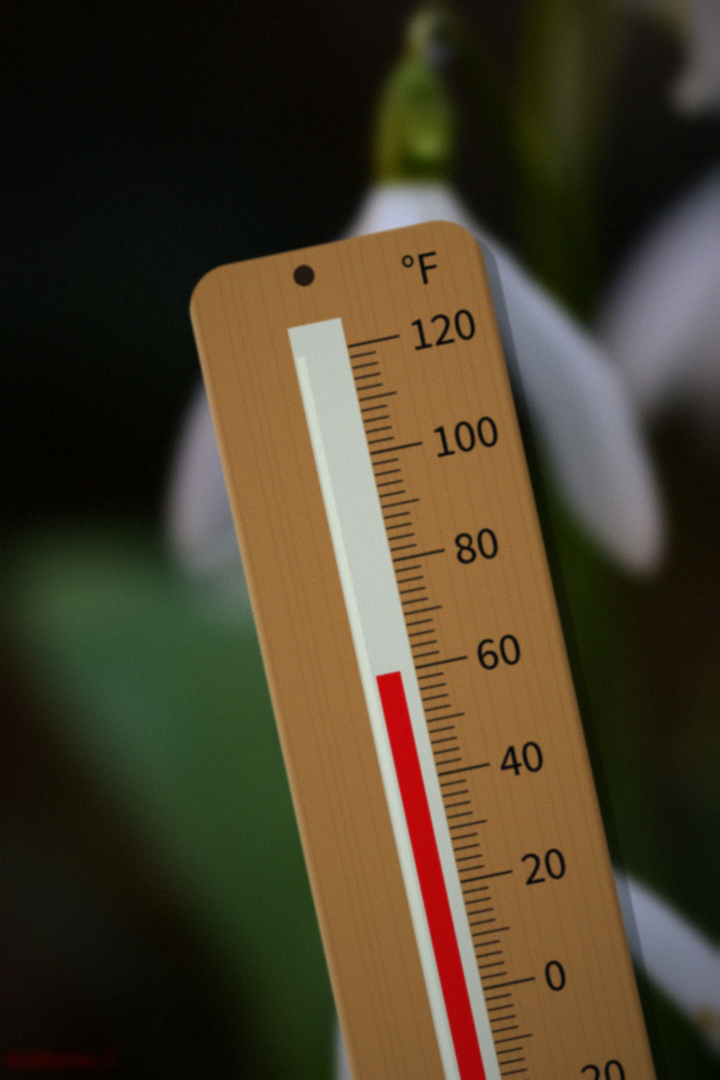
60 °F
